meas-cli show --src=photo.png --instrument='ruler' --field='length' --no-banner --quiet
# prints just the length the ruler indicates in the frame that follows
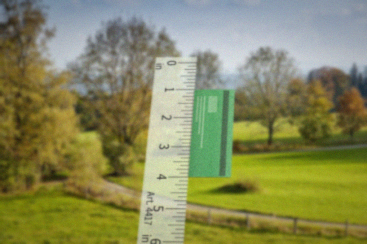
3 in
